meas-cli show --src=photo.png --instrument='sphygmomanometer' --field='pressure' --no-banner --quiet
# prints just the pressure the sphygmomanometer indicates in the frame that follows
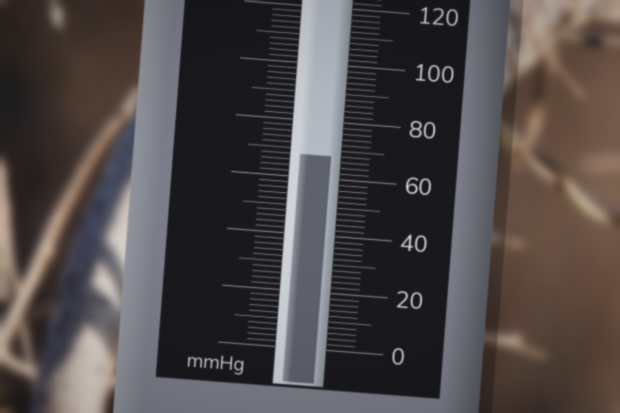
68 mmHg
